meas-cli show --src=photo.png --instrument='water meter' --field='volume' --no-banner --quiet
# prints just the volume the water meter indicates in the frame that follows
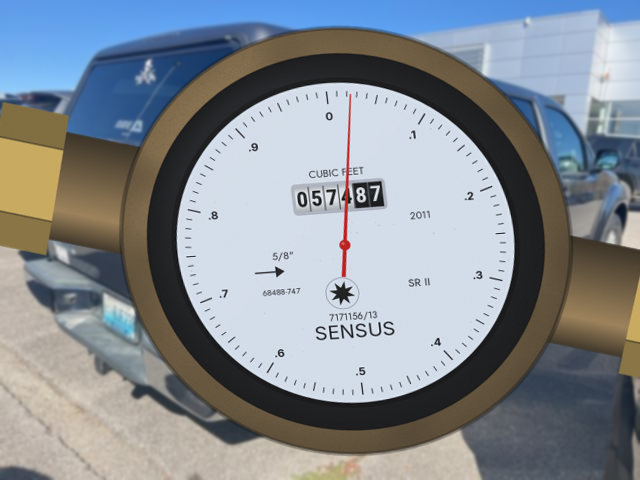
57487.02 ft³
